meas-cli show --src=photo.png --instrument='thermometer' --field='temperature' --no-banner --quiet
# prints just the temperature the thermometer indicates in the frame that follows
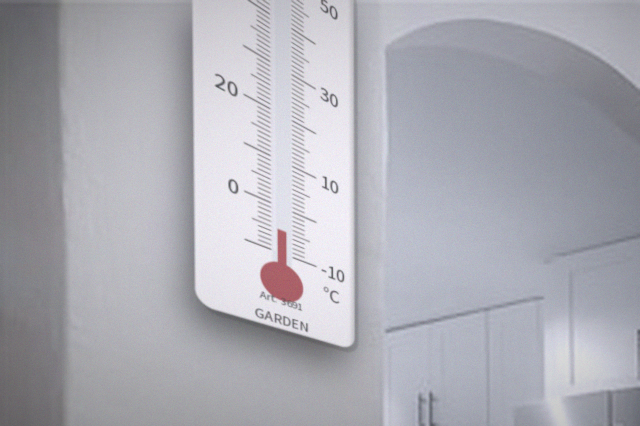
-5 °C
